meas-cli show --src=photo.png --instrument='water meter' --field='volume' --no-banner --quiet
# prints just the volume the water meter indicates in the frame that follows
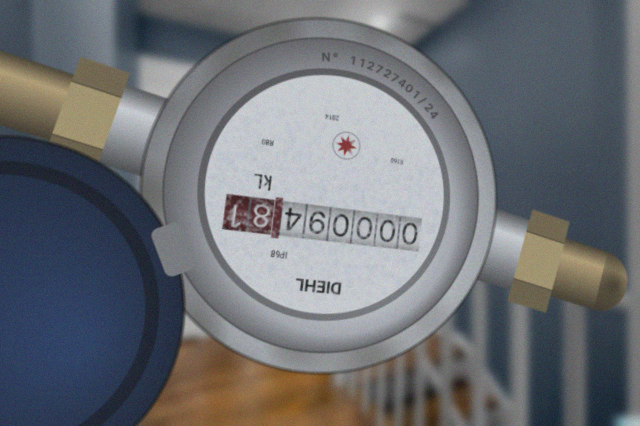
94.81 kL
